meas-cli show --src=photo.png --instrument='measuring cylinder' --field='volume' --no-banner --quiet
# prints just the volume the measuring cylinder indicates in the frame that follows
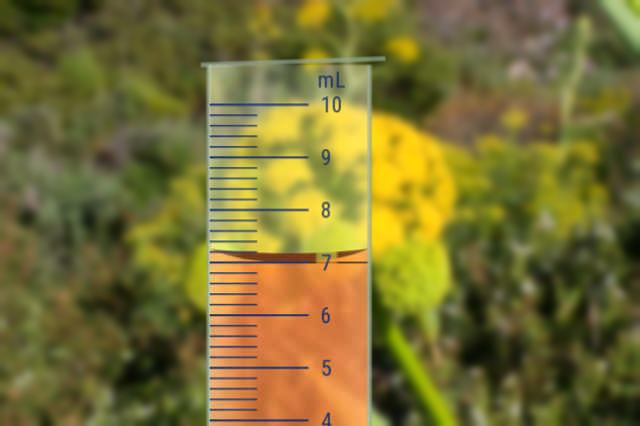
7 mL
